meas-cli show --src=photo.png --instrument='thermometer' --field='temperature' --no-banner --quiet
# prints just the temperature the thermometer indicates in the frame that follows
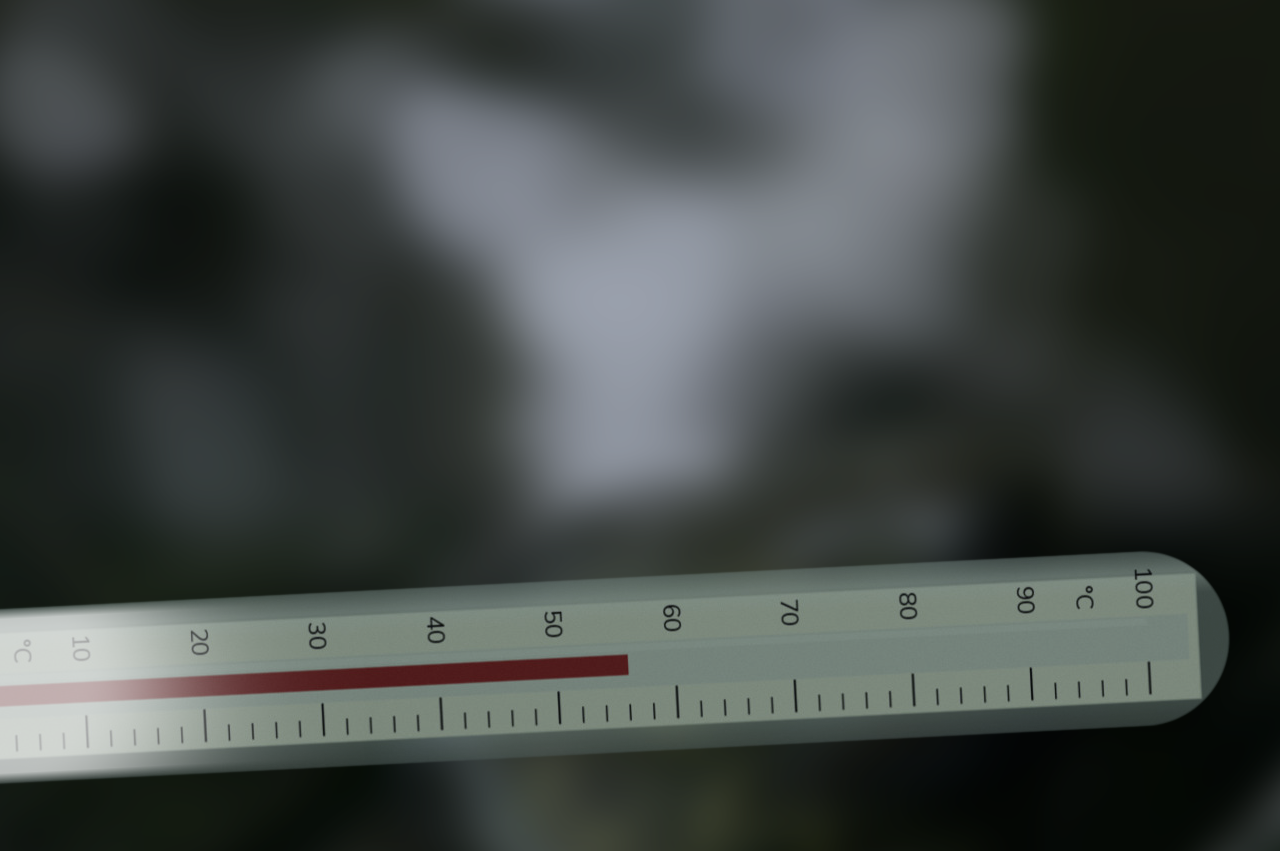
56 °C
